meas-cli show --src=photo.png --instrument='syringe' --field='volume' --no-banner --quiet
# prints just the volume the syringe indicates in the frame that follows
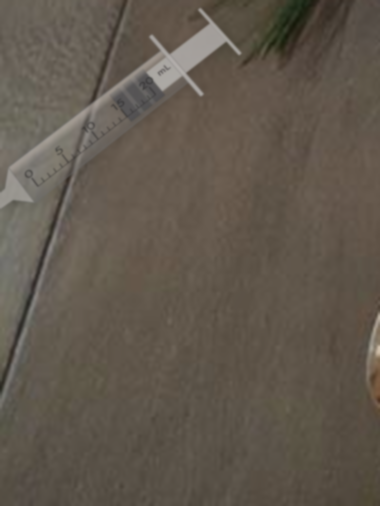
15 mL
